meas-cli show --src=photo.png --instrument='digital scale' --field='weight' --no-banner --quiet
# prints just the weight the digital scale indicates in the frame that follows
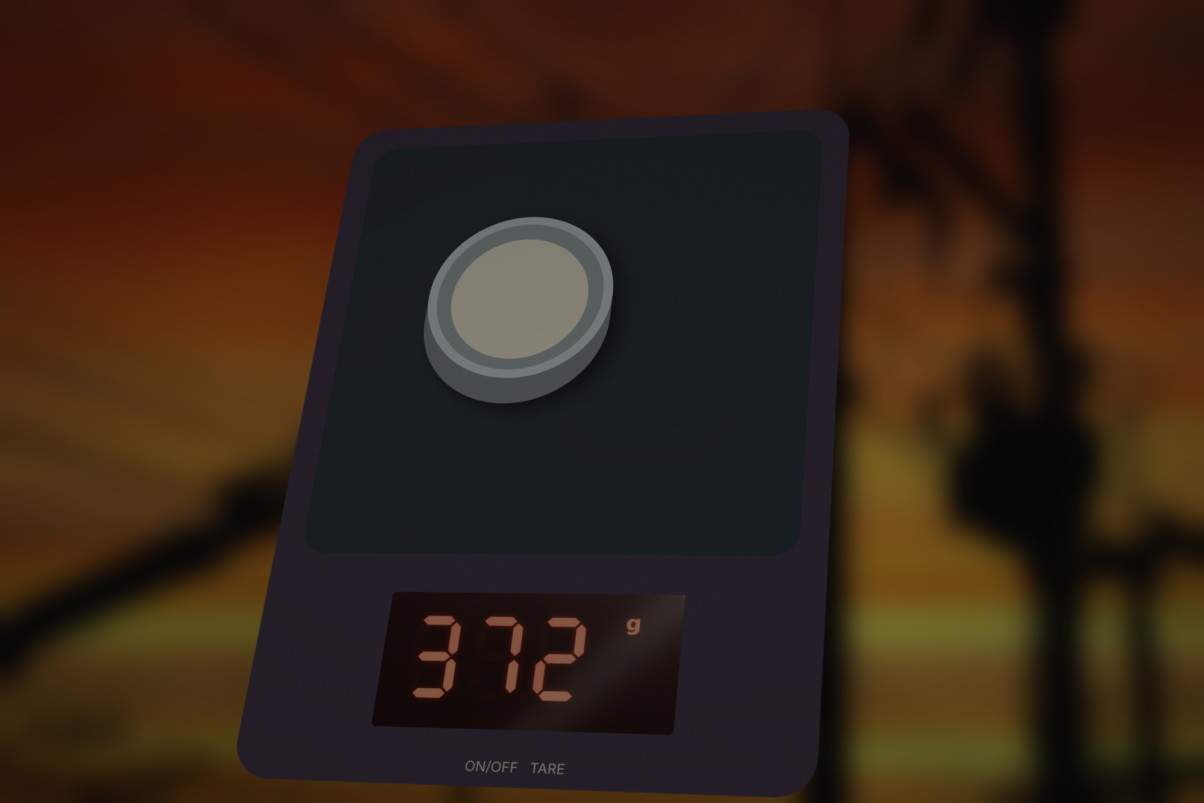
372 g
